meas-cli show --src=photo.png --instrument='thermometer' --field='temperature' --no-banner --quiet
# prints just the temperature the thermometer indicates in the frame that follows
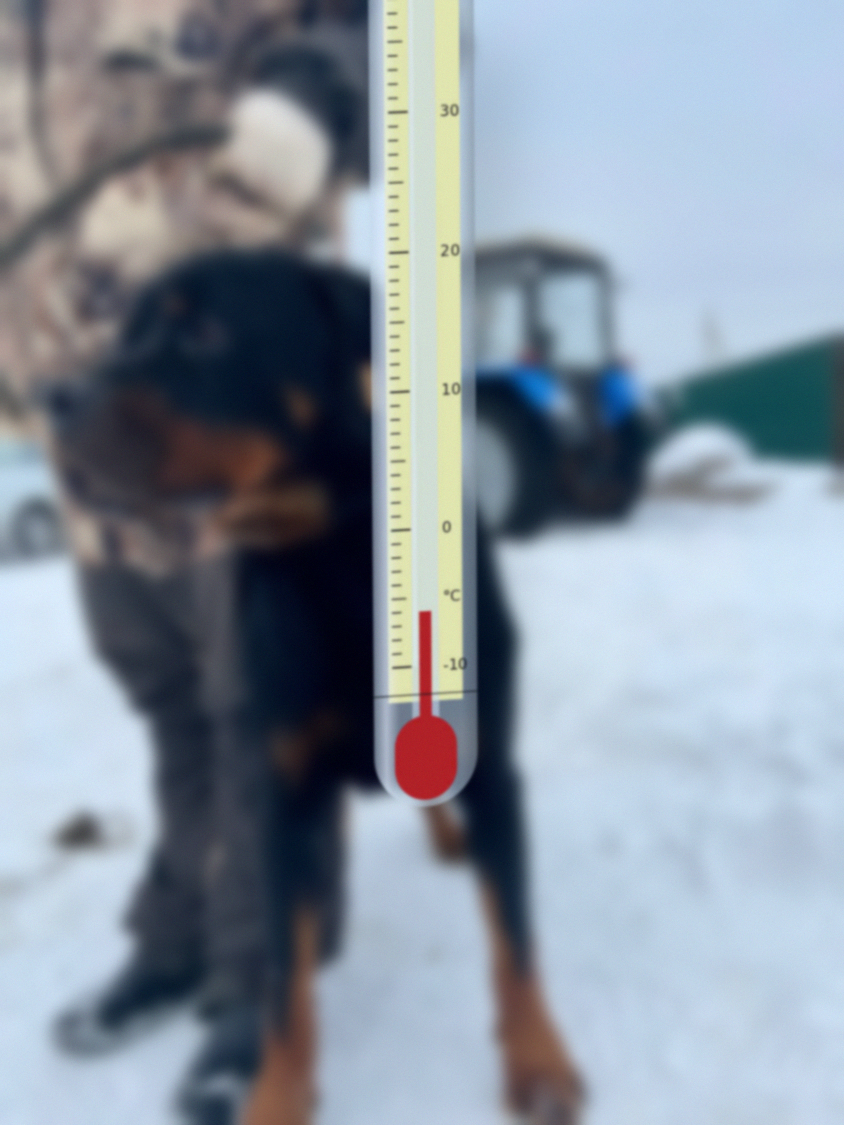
-6 °C
